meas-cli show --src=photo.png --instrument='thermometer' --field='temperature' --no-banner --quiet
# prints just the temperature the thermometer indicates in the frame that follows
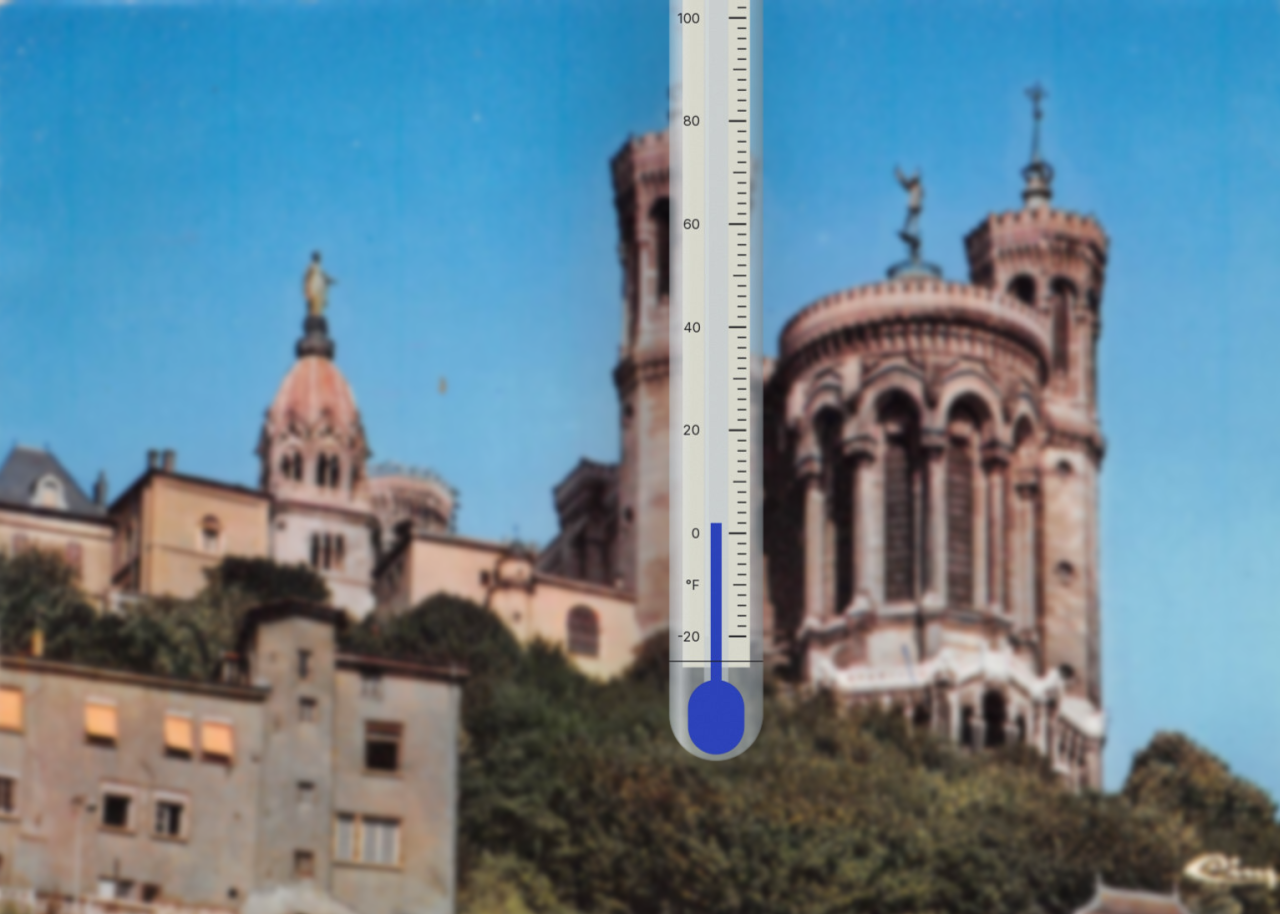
2 °F
